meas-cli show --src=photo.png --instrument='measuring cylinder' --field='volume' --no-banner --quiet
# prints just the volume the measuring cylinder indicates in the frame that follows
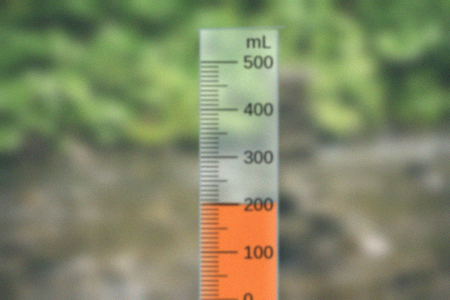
200 mL
